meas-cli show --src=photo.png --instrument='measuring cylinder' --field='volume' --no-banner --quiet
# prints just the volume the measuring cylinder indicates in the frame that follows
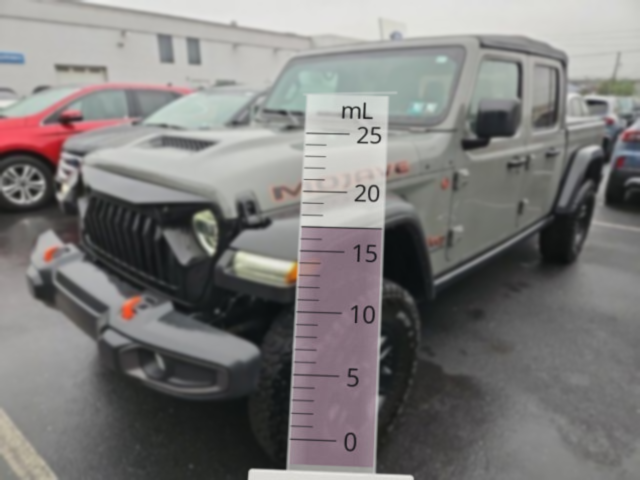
17 mL
